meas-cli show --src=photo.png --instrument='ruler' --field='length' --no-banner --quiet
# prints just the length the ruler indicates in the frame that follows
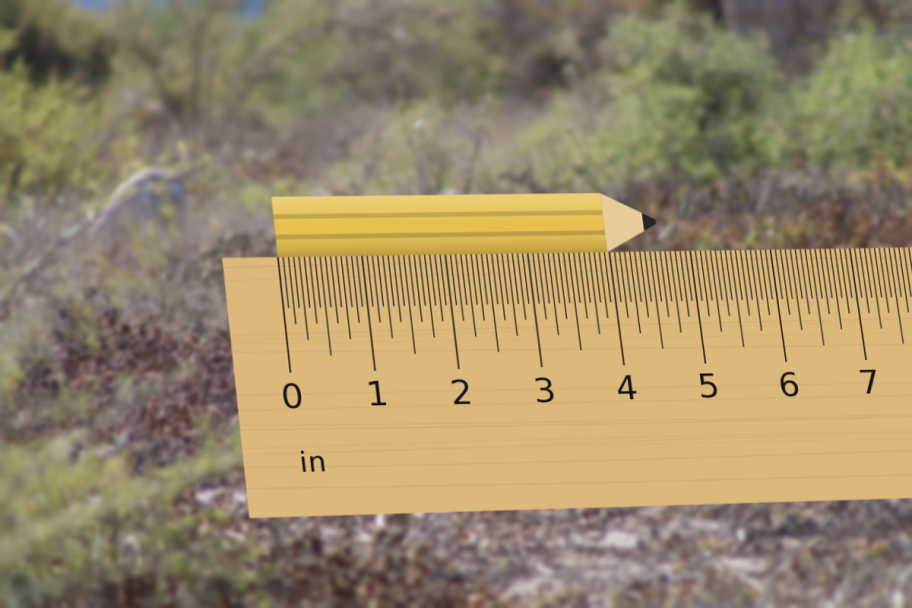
4.625 in
